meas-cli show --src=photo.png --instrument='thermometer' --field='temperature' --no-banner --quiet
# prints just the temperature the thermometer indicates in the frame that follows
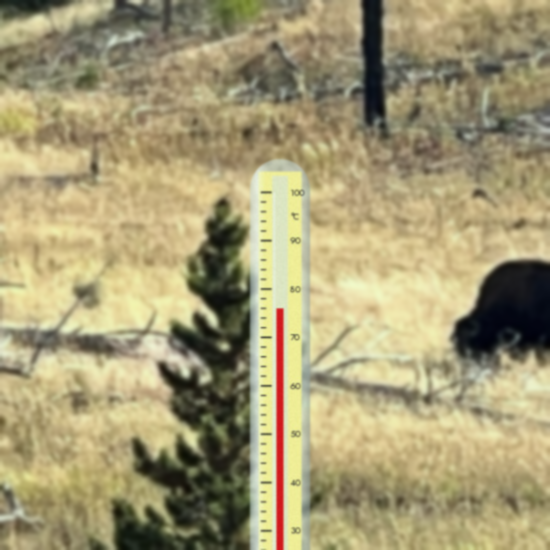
76 °C
